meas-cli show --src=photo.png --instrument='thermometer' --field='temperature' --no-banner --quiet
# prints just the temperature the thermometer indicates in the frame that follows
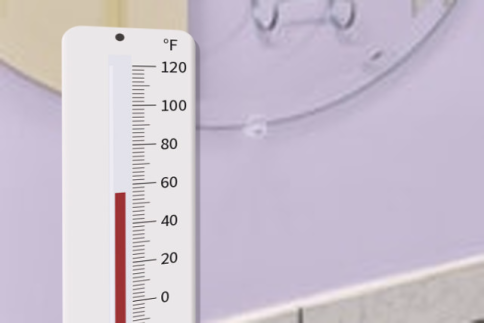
56 °F
